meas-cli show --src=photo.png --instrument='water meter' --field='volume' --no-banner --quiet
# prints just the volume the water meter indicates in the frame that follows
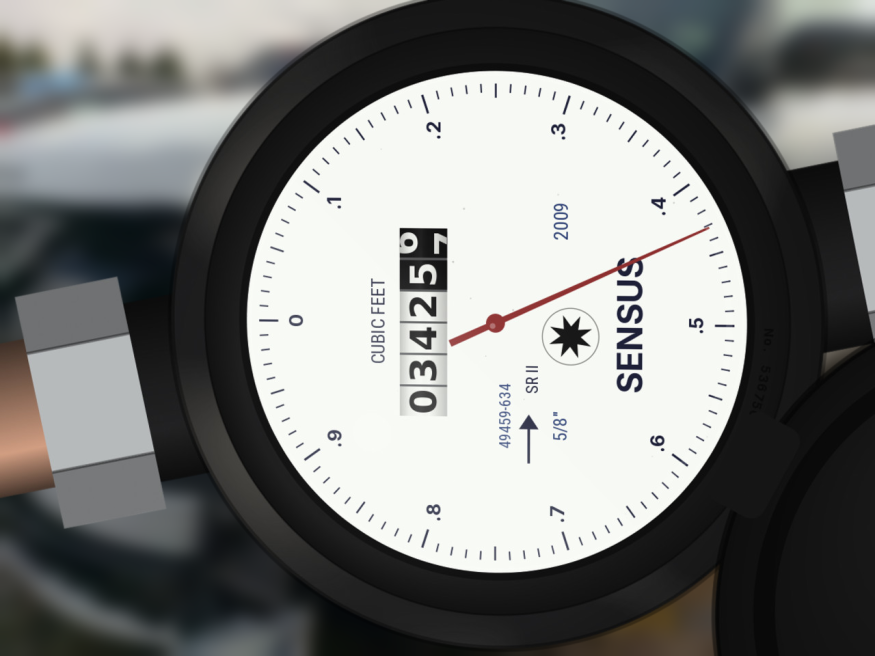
34256.43 ft³
